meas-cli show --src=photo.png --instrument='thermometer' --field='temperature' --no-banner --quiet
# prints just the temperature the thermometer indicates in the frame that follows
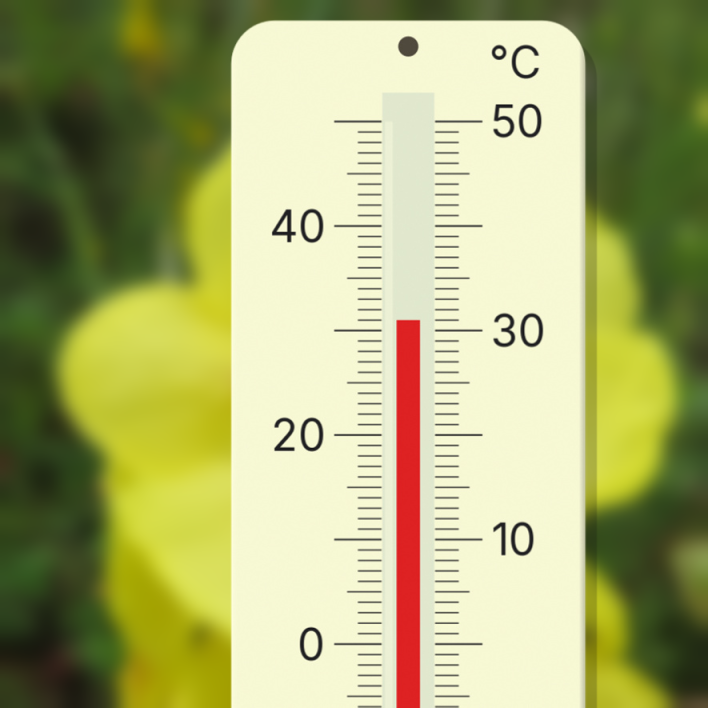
31 °C
